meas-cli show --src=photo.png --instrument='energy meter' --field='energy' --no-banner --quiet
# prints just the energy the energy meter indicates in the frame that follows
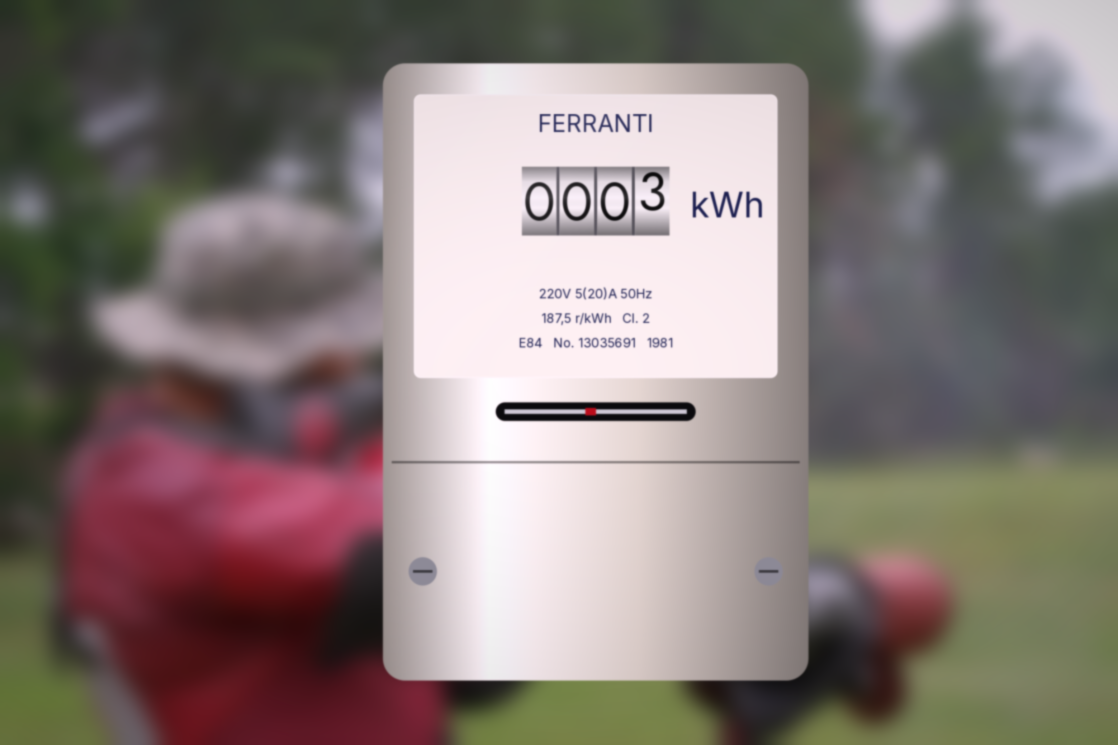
3 kWh
